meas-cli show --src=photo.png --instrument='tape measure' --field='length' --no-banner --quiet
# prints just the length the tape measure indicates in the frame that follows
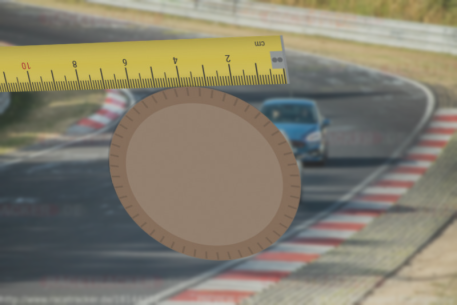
7.5 cm
